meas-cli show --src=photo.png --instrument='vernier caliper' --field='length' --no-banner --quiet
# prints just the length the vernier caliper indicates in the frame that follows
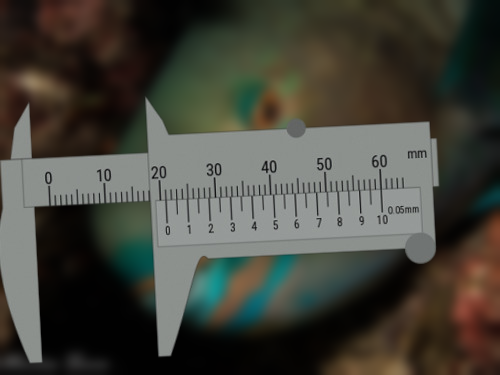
21.0 mm
